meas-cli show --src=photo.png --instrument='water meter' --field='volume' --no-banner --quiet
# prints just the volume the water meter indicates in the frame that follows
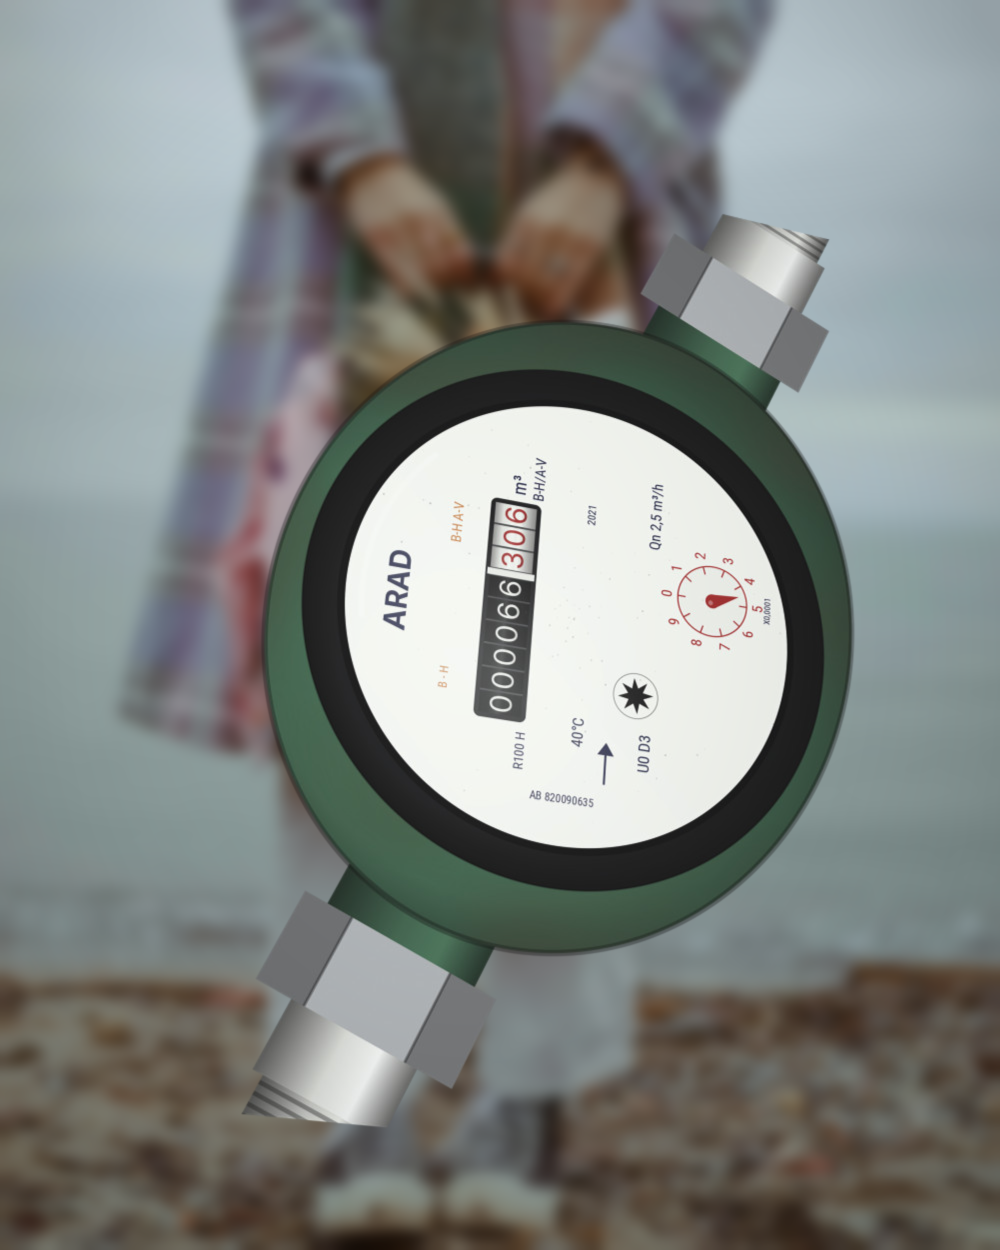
66.3064 m³
